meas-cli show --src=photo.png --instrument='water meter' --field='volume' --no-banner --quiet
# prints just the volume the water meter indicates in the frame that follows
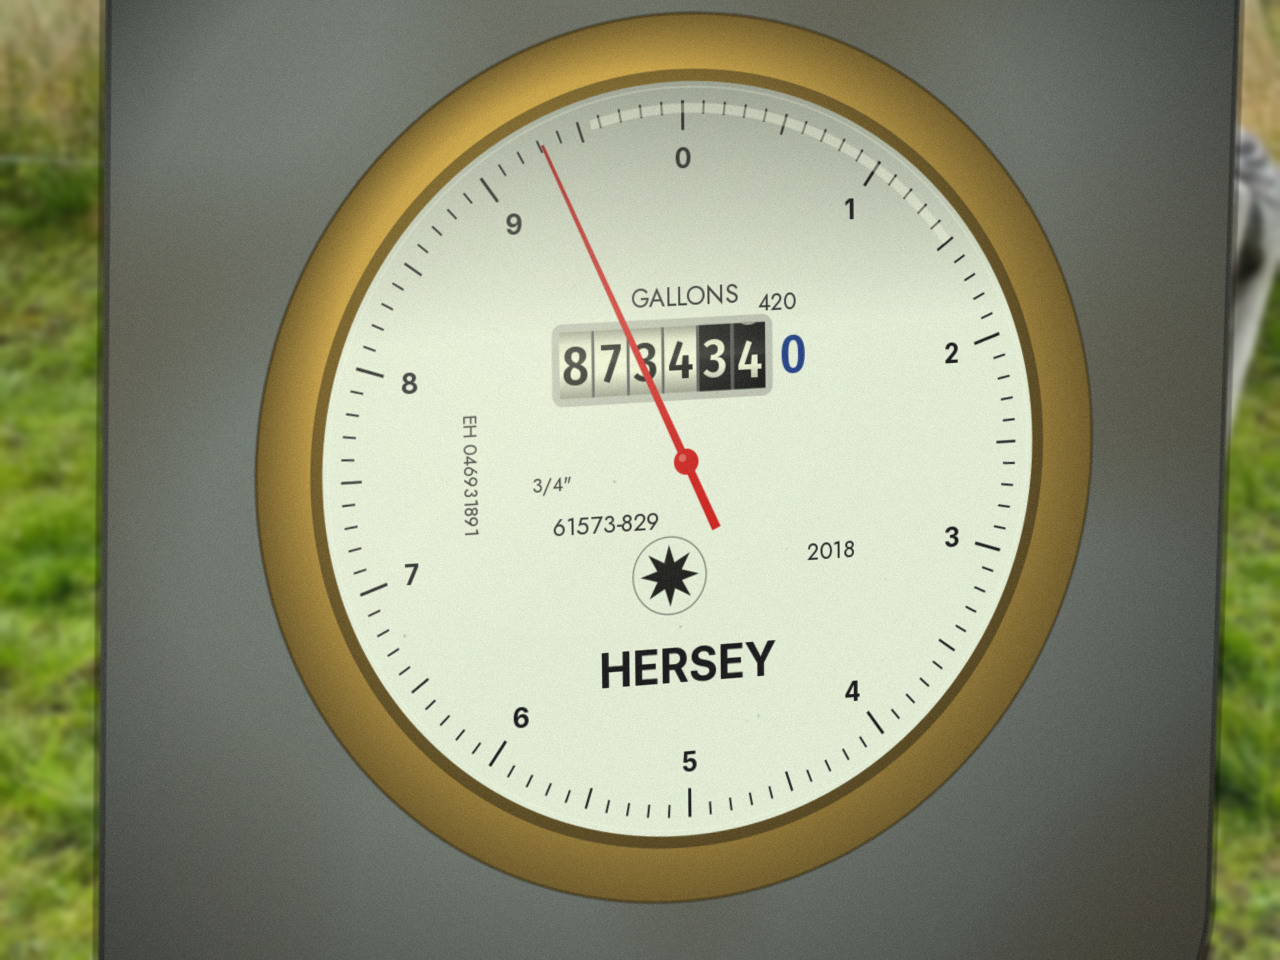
8734339.3 gal
